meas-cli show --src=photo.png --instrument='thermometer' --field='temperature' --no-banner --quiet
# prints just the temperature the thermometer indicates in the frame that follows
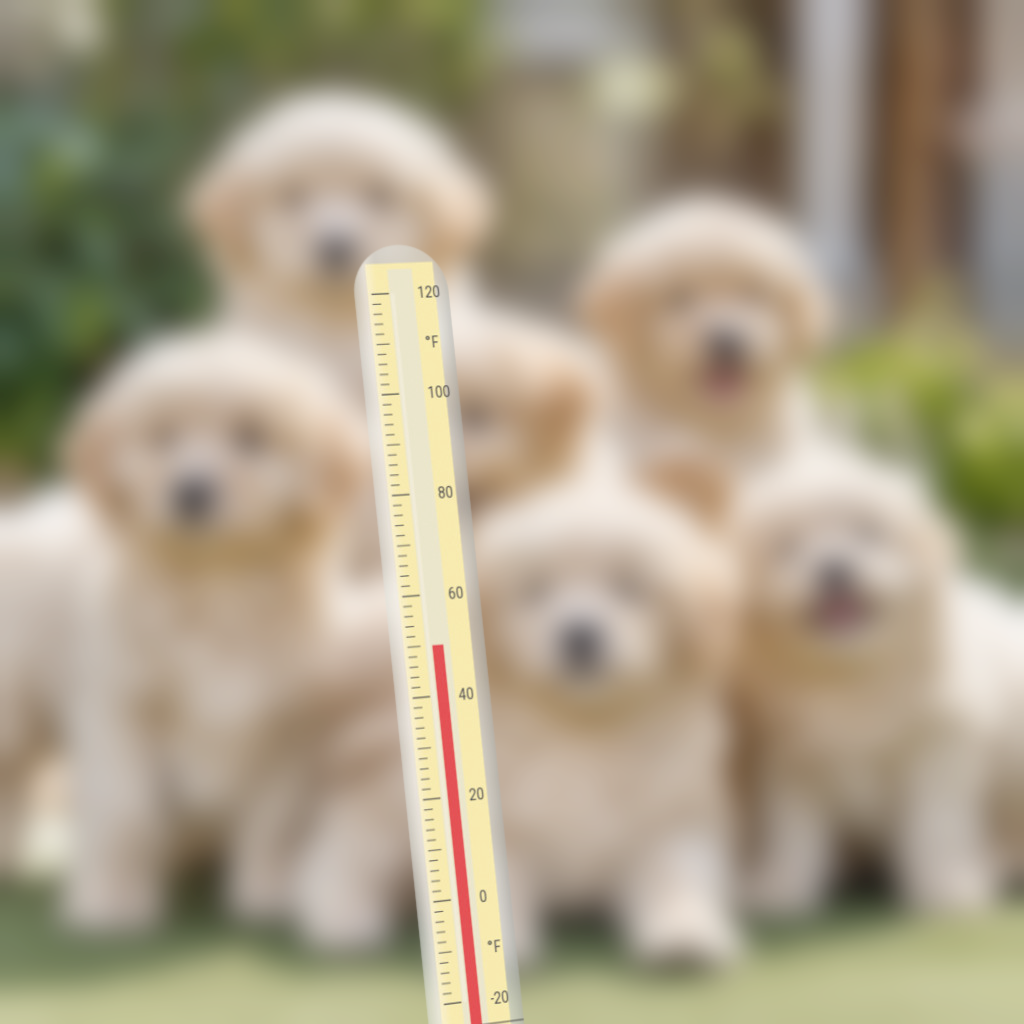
50 °F
